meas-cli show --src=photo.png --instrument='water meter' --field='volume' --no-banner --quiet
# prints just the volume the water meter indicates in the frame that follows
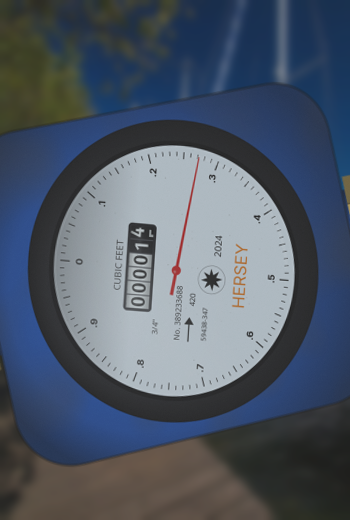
14.27 ft³
